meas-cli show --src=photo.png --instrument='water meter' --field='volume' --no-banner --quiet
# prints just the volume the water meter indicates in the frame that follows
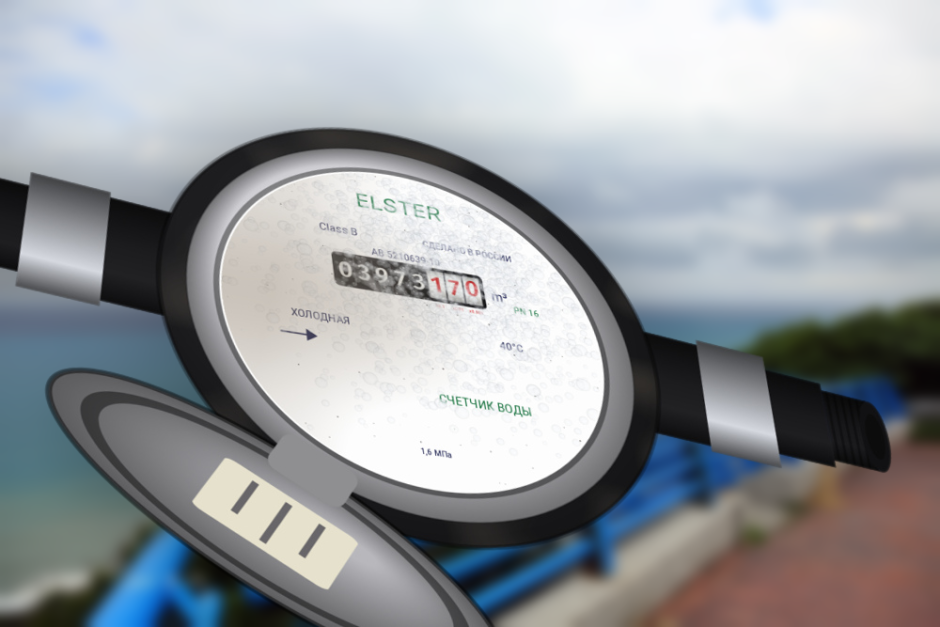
3973.170 m³
